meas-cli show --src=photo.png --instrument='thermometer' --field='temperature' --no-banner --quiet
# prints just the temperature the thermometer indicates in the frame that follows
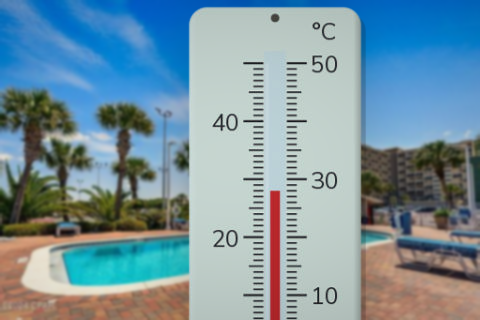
28 °C
